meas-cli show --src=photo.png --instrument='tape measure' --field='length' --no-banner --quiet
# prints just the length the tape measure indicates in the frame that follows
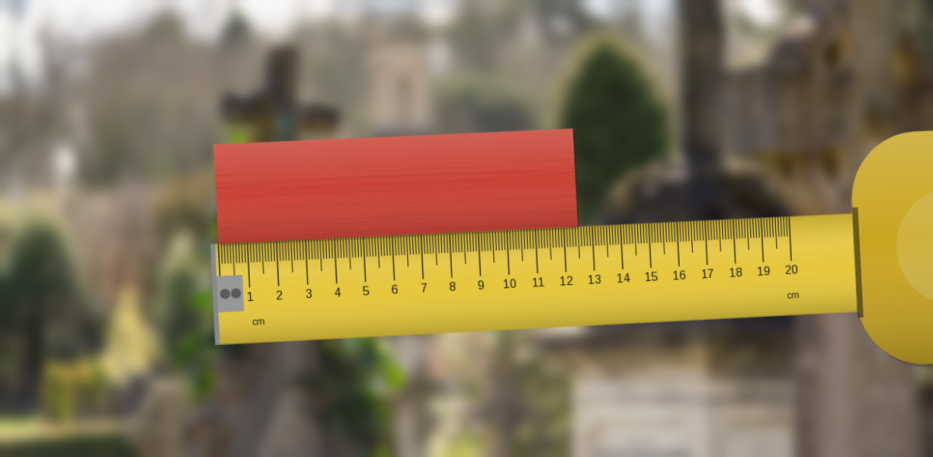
12.5 cm
